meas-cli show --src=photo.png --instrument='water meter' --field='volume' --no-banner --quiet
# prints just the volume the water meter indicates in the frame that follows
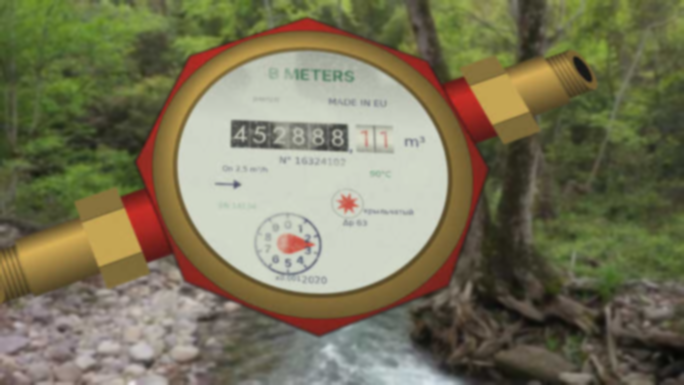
452888.112 m³
